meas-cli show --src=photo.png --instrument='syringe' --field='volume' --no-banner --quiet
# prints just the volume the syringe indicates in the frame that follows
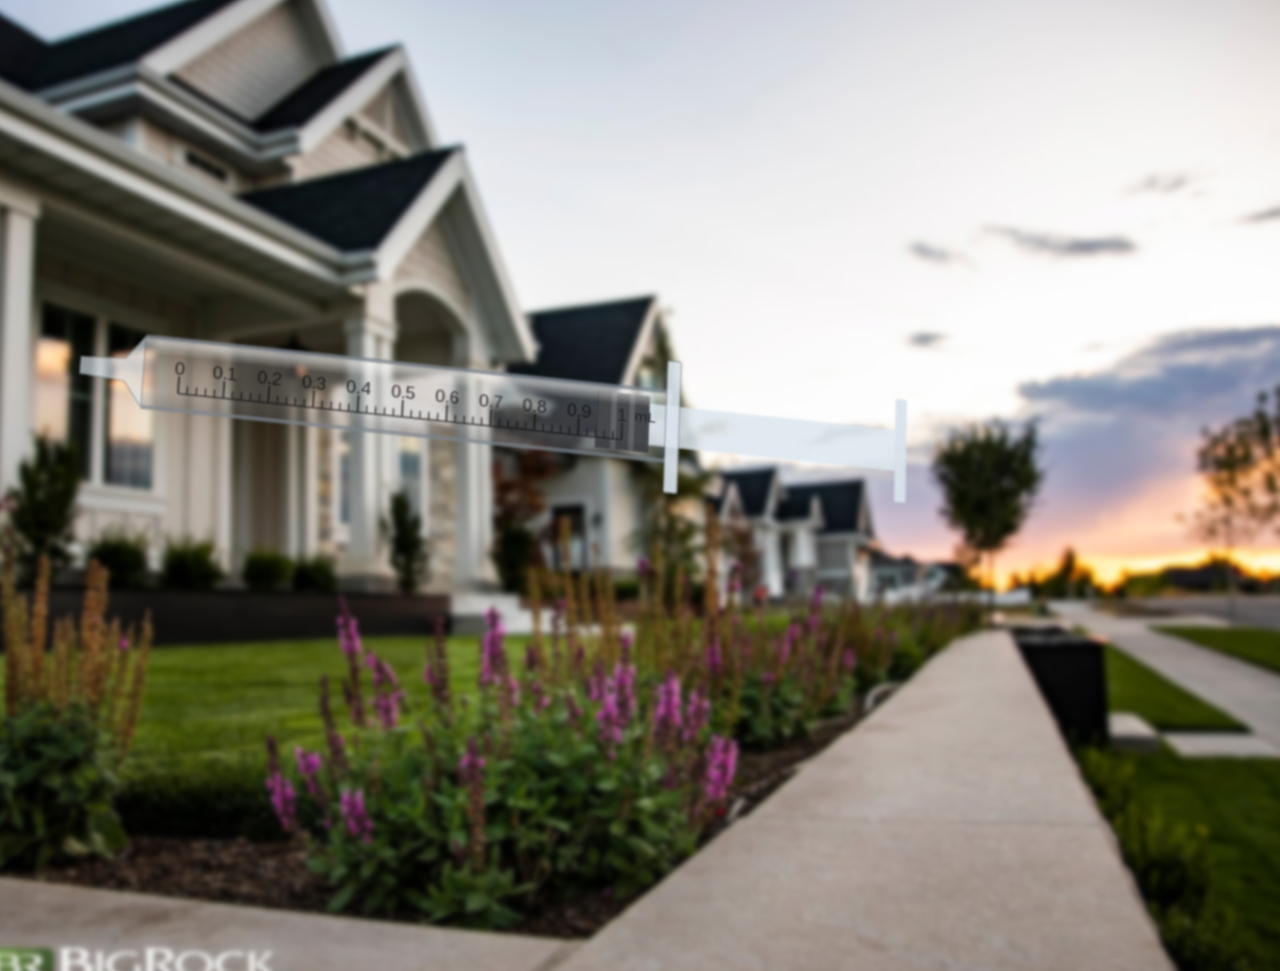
0.94 mL
